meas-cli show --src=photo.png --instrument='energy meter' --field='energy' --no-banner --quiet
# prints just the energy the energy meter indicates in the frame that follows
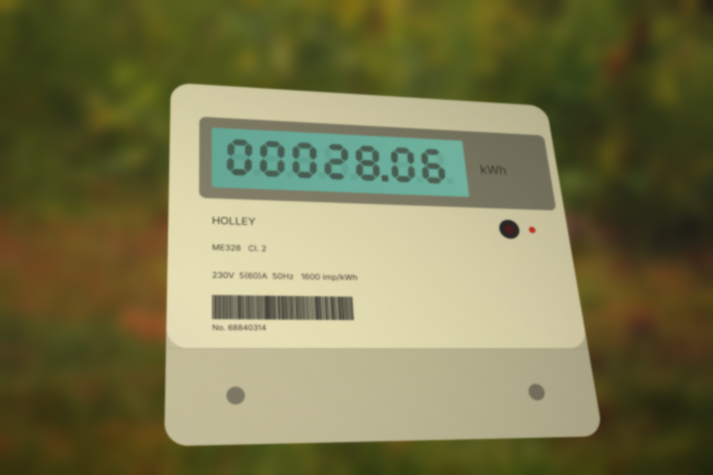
28.06 kWh
